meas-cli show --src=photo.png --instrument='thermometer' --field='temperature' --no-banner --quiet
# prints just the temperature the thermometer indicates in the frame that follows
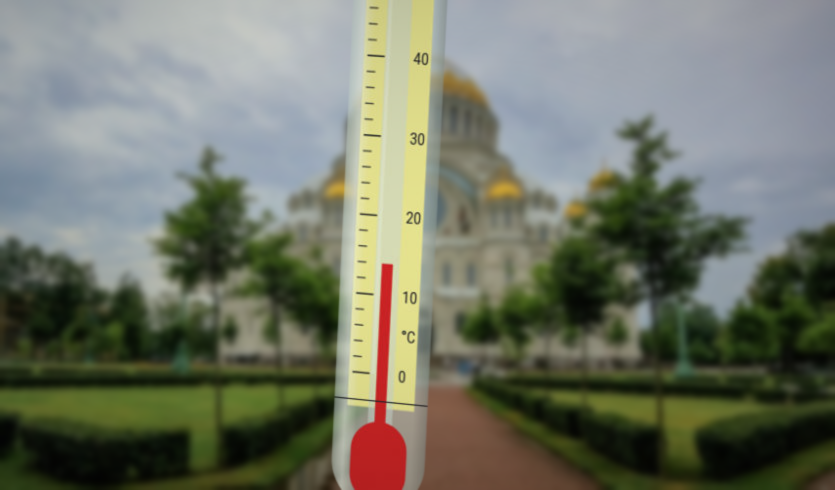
14 °C
